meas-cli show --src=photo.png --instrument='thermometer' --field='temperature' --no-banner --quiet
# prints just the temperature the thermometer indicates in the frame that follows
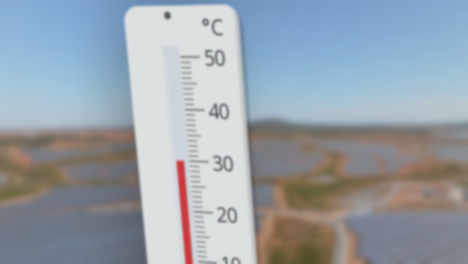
30 °C
